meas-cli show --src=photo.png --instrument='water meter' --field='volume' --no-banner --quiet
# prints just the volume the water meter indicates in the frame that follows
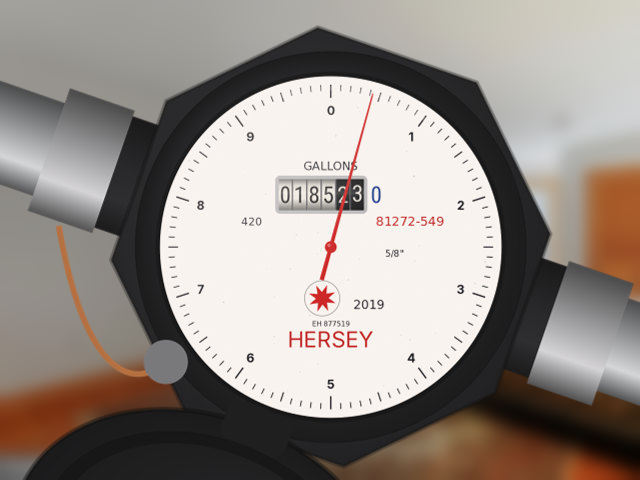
185230.4 gal
